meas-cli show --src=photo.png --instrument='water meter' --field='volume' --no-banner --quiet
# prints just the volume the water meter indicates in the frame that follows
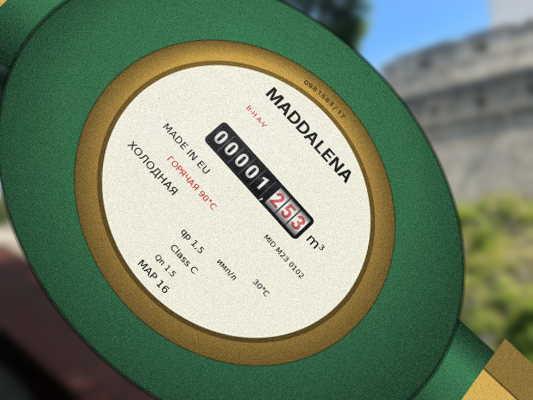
1.253 m³
